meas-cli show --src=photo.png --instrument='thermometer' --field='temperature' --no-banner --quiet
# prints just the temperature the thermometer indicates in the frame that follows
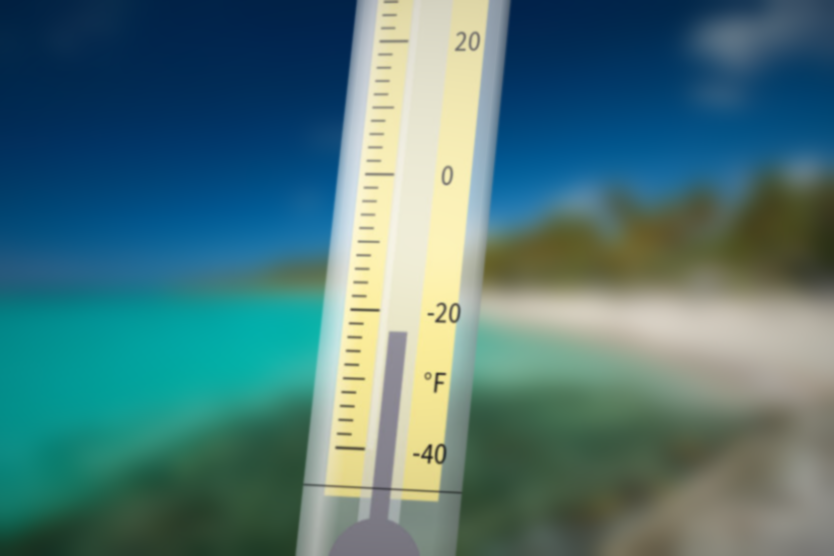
-23 °F
